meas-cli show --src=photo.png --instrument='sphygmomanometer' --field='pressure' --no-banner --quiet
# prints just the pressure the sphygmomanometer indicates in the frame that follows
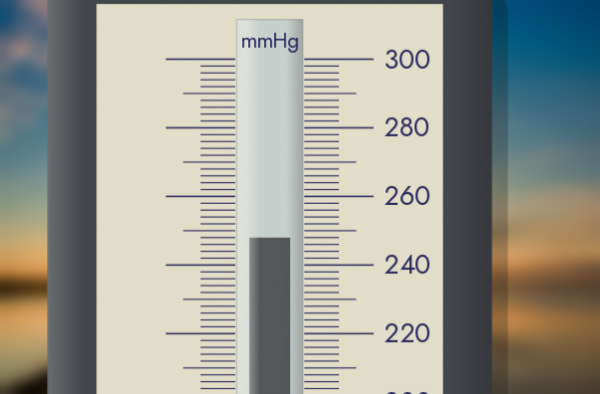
248 mmHg
